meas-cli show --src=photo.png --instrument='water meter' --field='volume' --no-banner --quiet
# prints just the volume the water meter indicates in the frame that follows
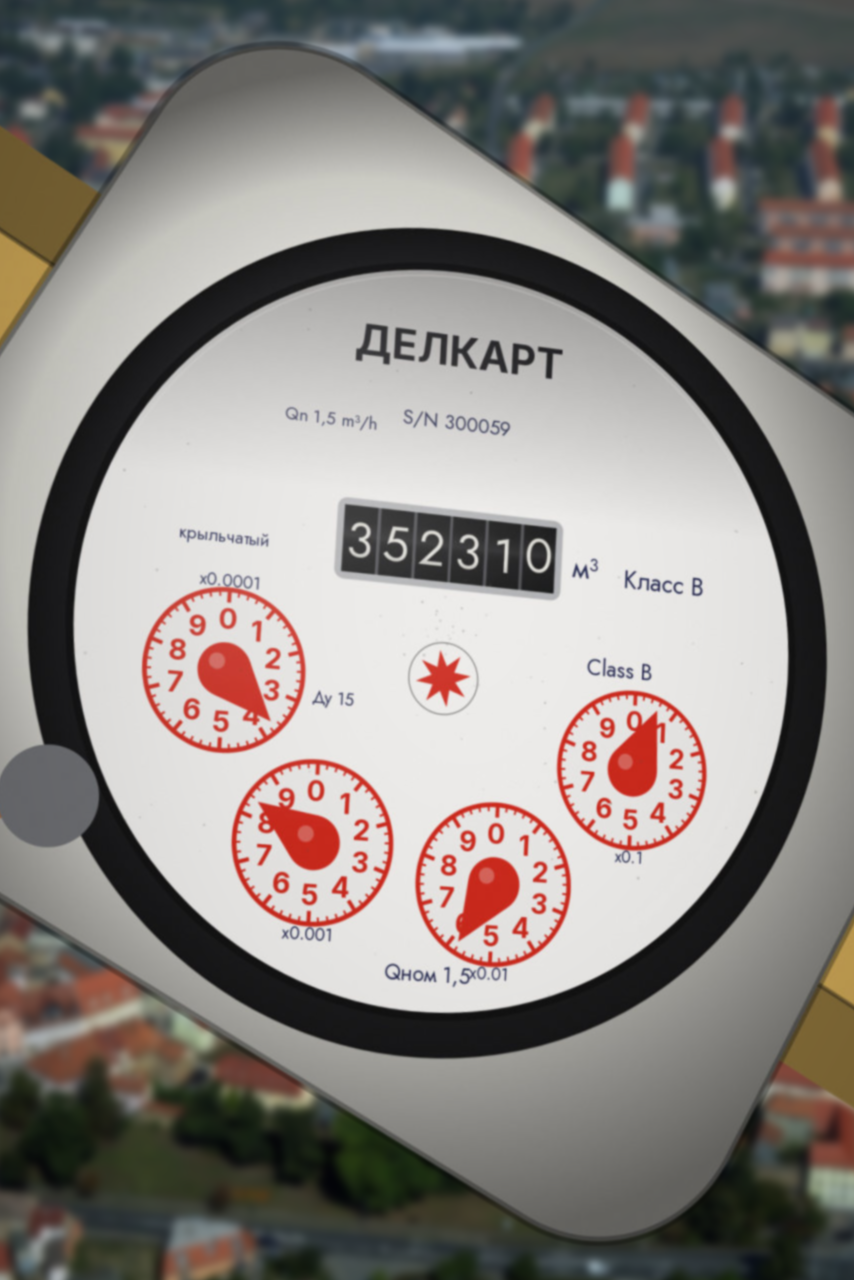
352310.0583 m³
